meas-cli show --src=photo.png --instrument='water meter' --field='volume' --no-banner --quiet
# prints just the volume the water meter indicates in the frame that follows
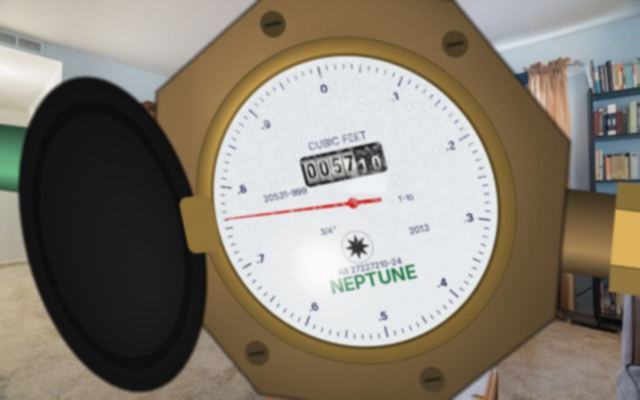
5709.76 ft³
